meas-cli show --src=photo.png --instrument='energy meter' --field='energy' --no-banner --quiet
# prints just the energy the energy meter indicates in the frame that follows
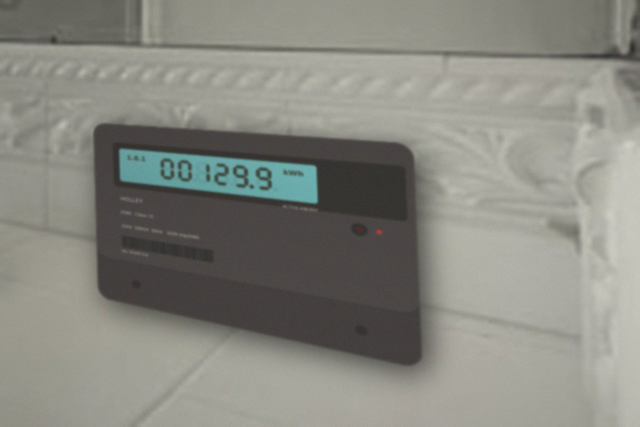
129.9 kWh
